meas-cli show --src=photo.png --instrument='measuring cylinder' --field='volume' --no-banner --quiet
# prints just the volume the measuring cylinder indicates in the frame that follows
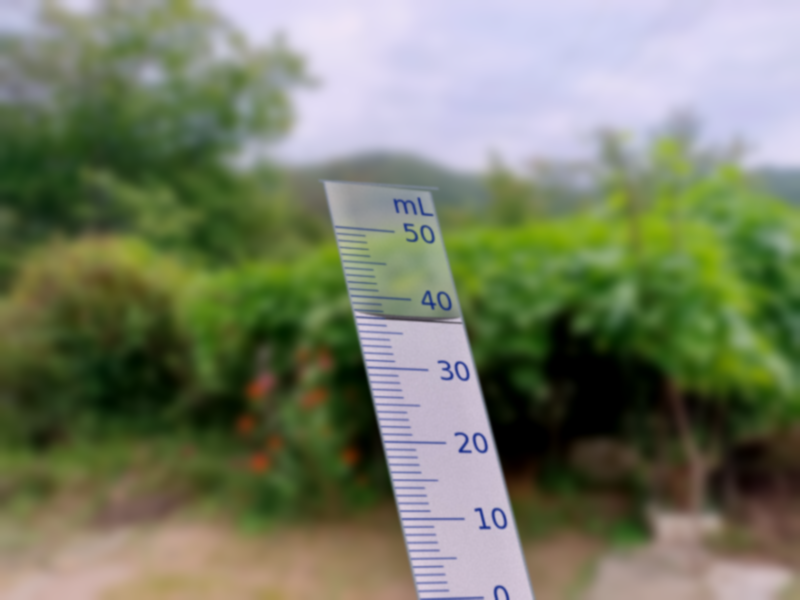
37 mL
